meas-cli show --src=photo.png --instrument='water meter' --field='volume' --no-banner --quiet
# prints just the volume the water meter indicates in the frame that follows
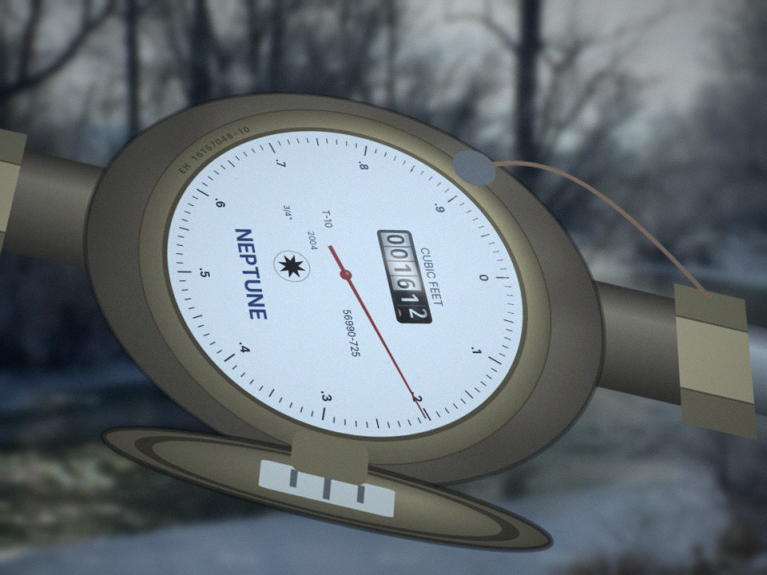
1612.20 ft³
